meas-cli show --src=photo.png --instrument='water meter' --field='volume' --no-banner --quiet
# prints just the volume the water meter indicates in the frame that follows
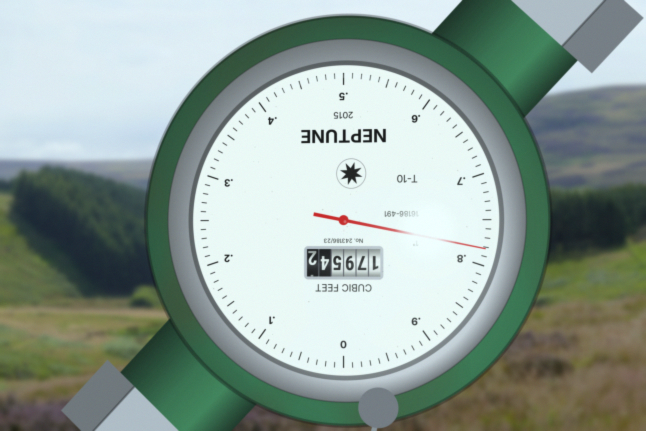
179541.78 ft³
